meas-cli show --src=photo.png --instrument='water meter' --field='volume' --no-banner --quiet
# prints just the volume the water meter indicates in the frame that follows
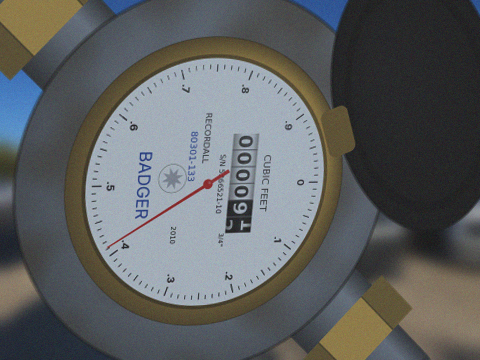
91.41 ft³
